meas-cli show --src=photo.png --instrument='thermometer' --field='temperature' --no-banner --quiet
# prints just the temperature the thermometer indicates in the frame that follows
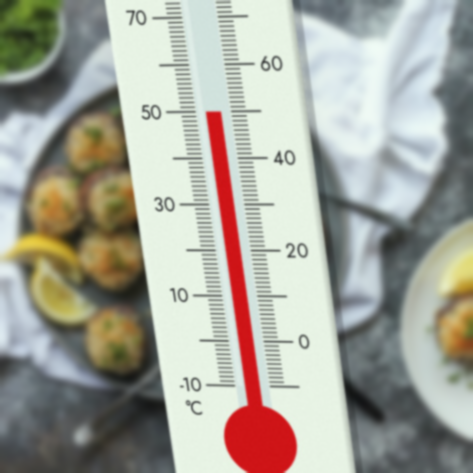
50 °C
